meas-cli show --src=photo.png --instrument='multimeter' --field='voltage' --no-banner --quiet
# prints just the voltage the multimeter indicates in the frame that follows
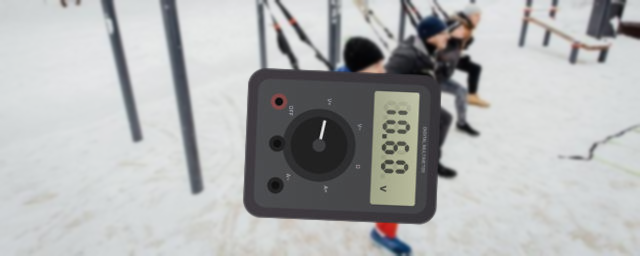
10.60 V
